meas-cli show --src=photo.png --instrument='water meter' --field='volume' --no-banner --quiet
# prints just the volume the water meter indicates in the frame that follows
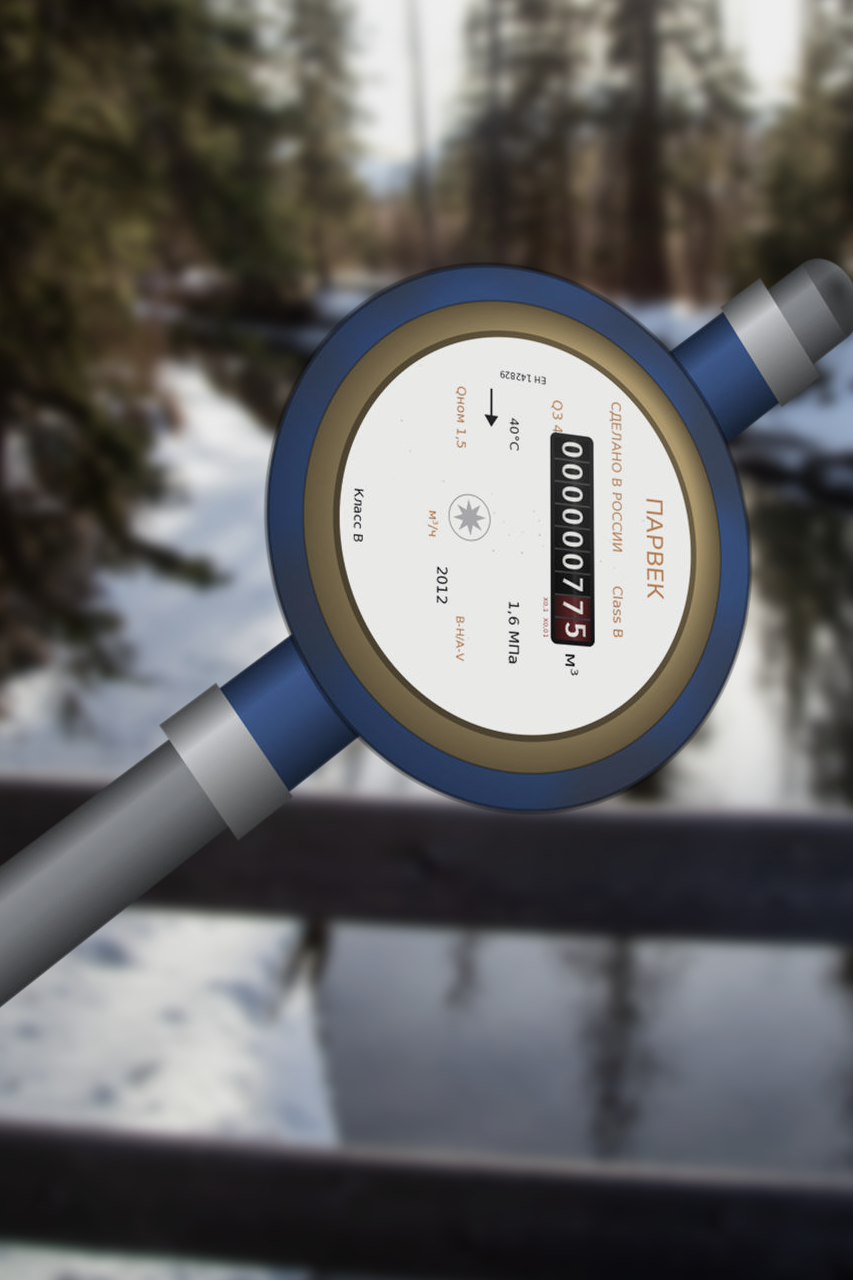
7.75 m³
